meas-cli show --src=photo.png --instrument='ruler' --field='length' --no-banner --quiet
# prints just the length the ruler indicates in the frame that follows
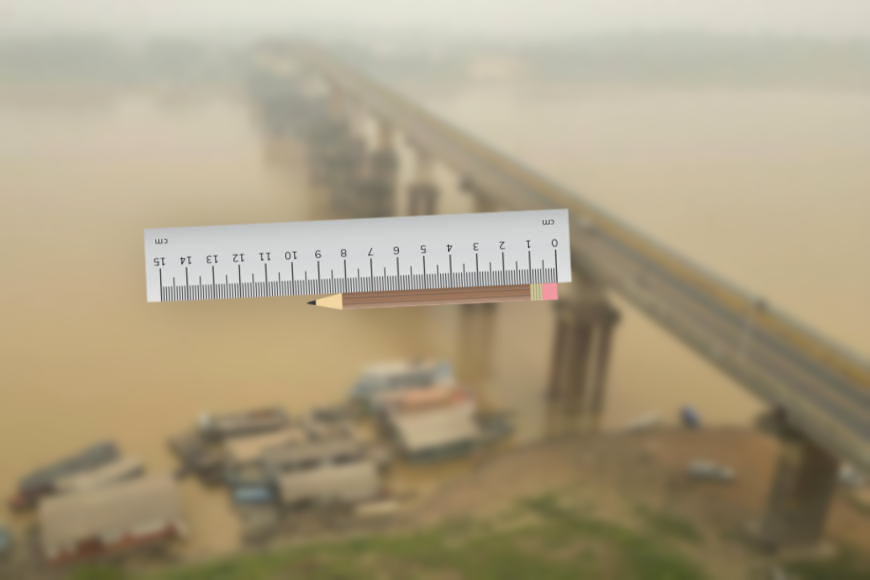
9.5 cm
